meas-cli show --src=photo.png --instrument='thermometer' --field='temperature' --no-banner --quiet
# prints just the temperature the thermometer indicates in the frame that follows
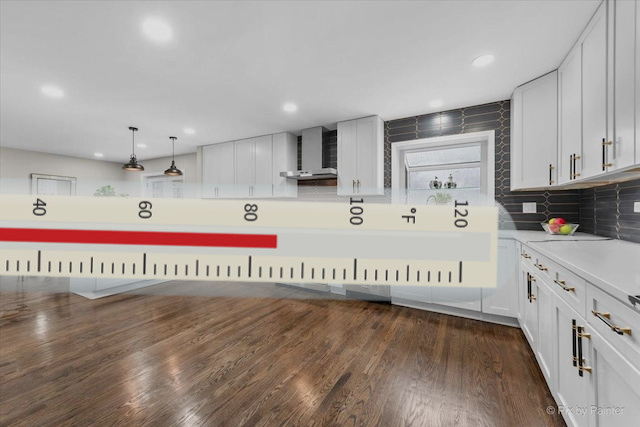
85 °F
